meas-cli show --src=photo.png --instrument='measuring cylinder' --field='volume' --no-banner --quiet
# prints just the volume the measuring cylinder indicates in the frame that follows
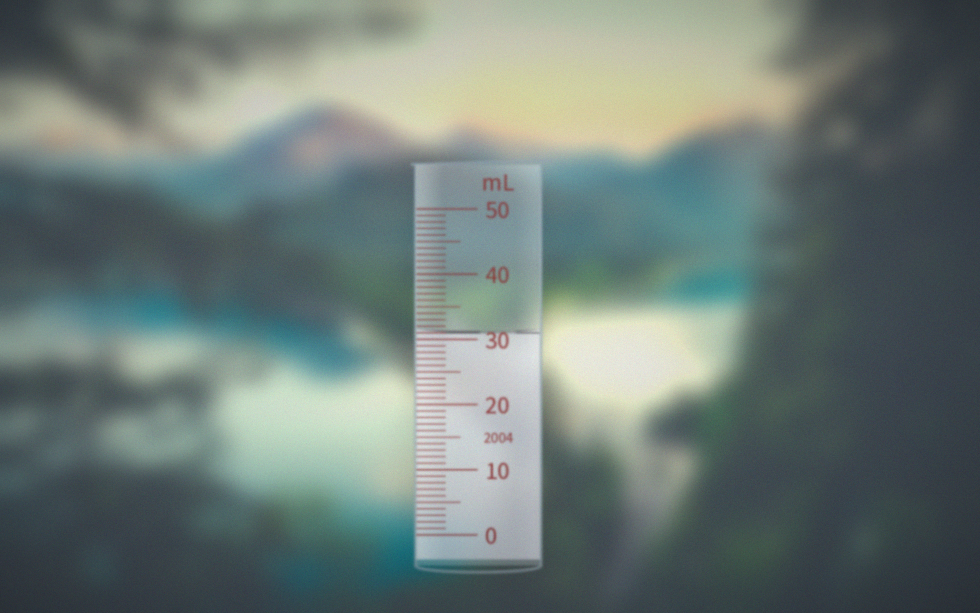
31 mL
